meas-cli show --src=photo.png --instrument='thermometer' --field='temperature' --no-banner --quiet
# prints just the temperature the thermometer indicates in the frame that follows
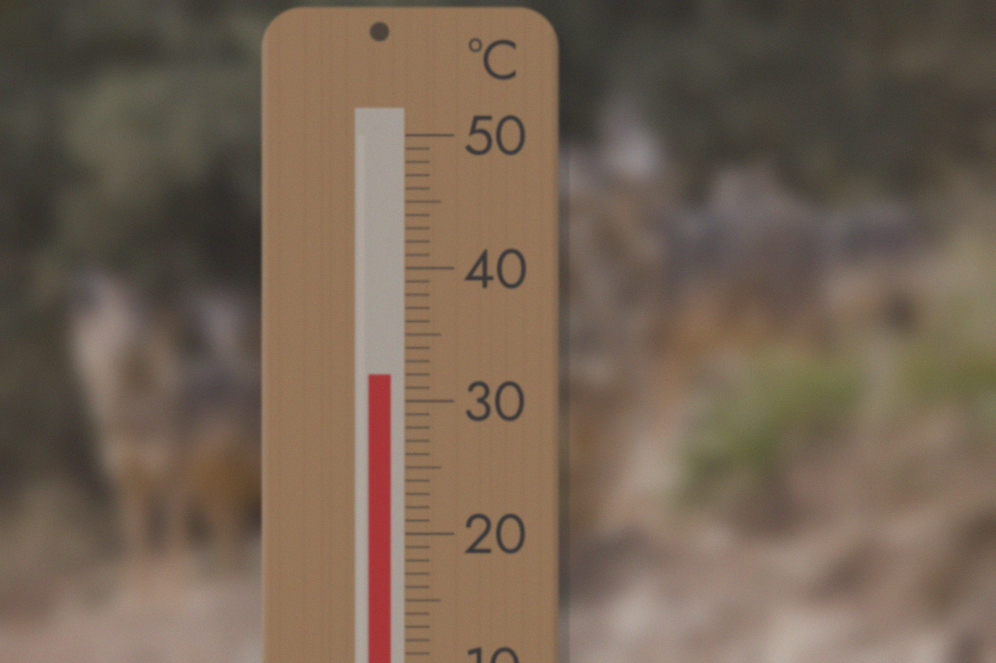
32 °C
